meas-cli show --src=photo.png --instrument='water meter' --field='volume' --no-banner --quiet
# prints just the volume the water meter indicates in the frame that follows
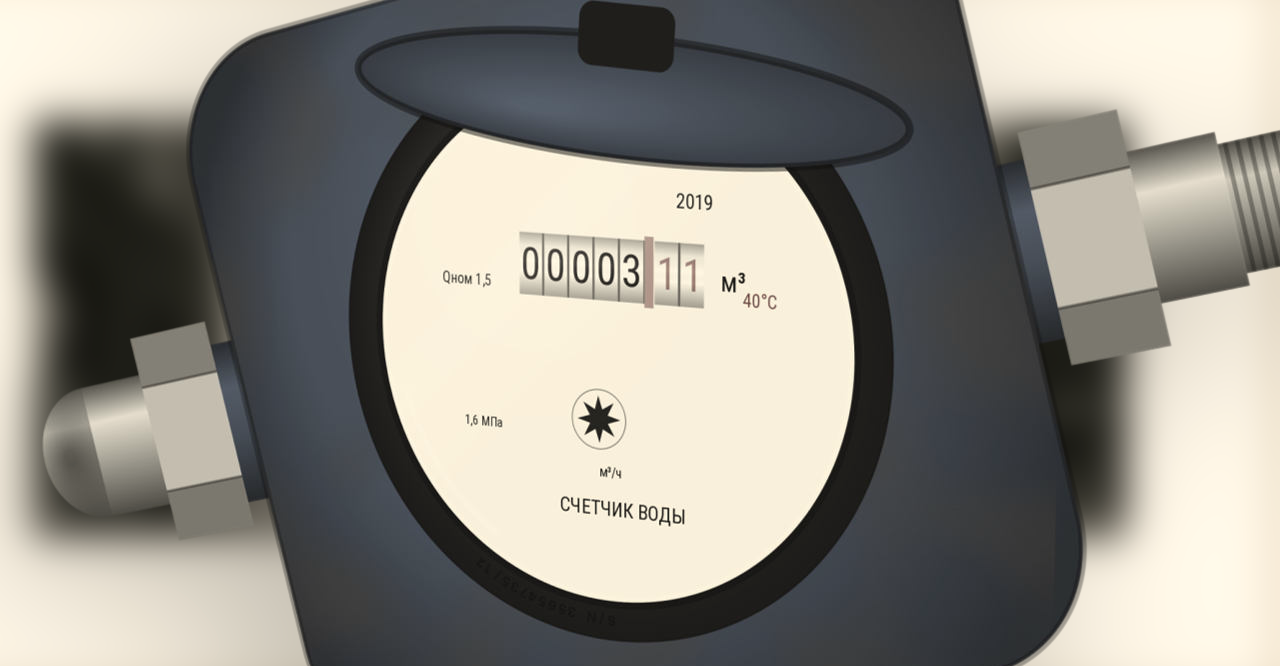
3.11 m³
